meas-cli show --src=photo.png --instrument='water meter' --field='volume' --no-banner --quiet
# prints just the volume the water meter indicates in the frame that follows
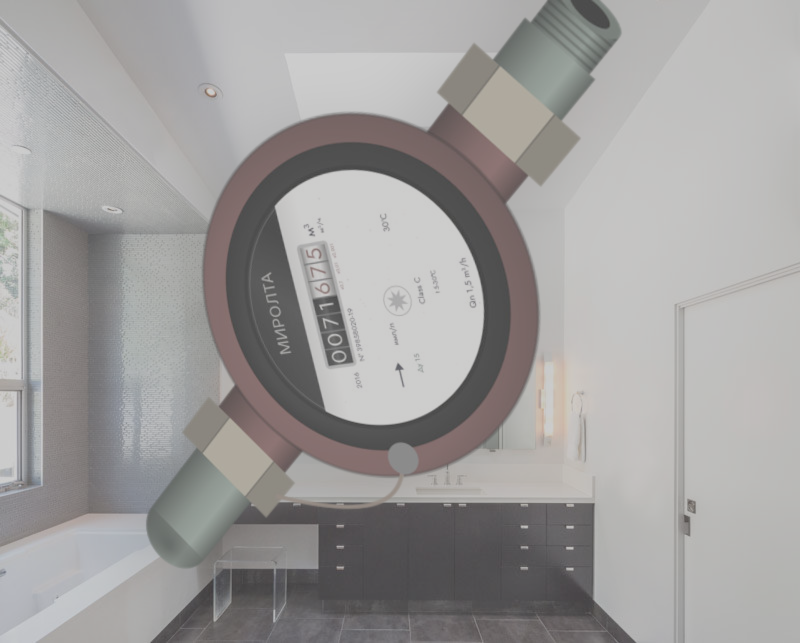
71.675 m³
